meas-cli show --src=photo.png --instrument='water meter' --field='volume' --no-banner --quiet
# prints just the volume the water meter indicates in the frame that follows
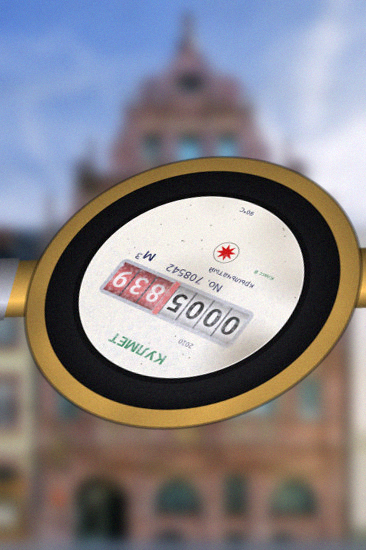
5.839 m³
